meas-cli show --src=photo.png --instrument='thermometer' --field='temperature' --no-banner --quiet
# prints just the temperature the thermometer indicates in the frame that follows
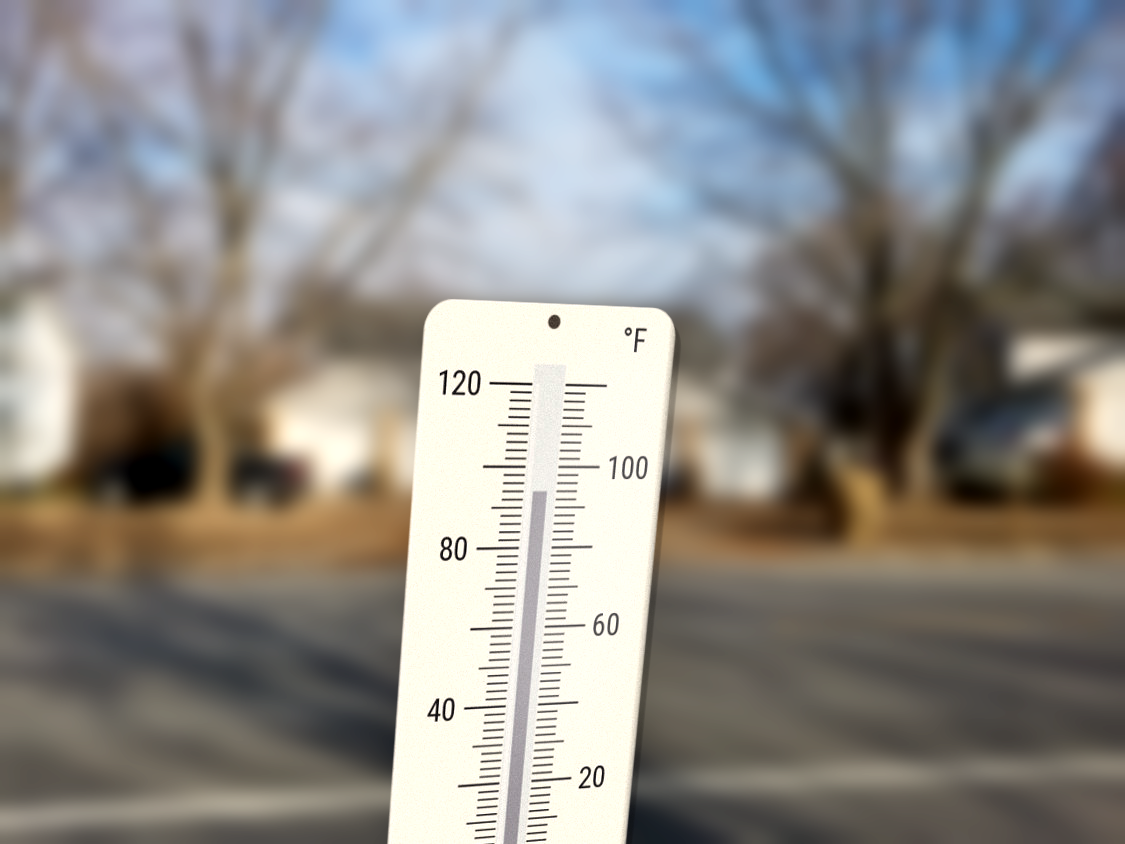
94 °F
